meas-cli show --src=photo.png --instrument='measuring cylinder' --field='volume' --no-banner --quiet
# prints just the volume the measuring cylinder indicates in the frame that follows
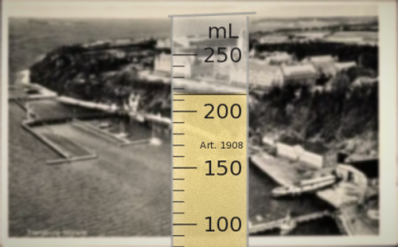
215 mL
